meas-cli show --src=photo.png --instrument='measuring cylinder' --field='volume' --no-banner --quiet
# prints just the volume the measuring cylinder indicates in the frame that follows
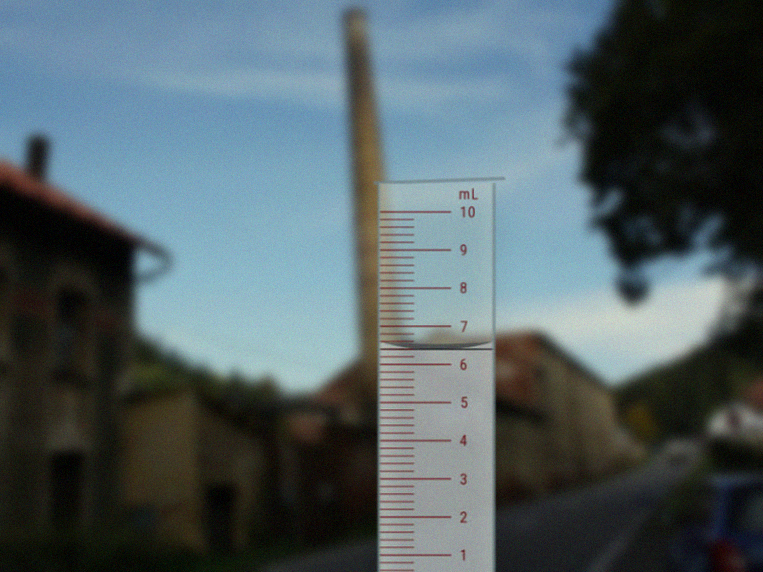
6.4 mL
